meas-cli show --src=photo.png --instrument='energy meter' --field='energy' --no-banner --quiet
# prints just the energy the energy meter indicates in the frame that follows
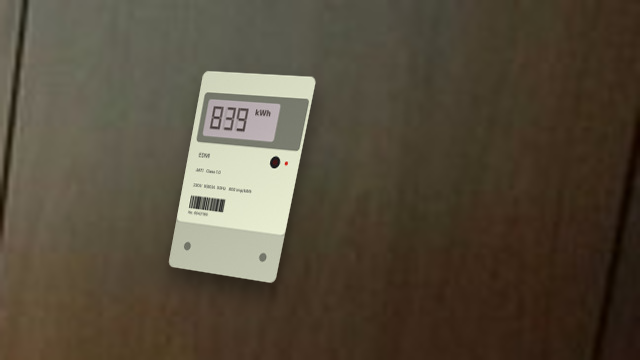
839 kWh
